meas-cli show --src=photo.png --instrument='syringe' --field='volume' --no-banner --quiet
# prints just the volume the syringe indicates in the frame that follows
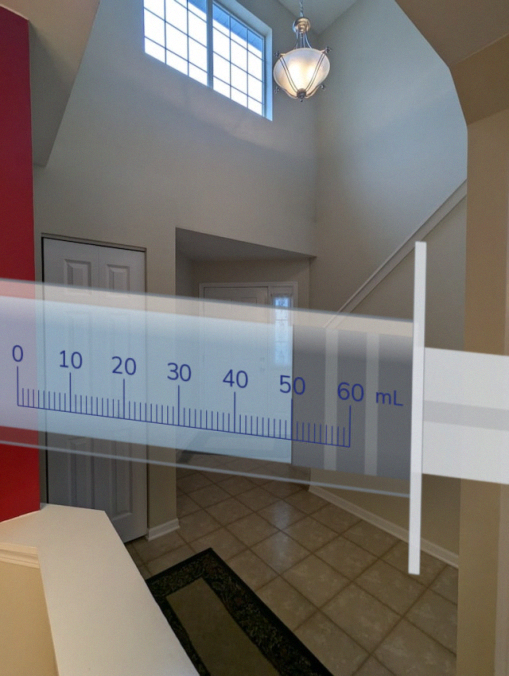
50 mL
